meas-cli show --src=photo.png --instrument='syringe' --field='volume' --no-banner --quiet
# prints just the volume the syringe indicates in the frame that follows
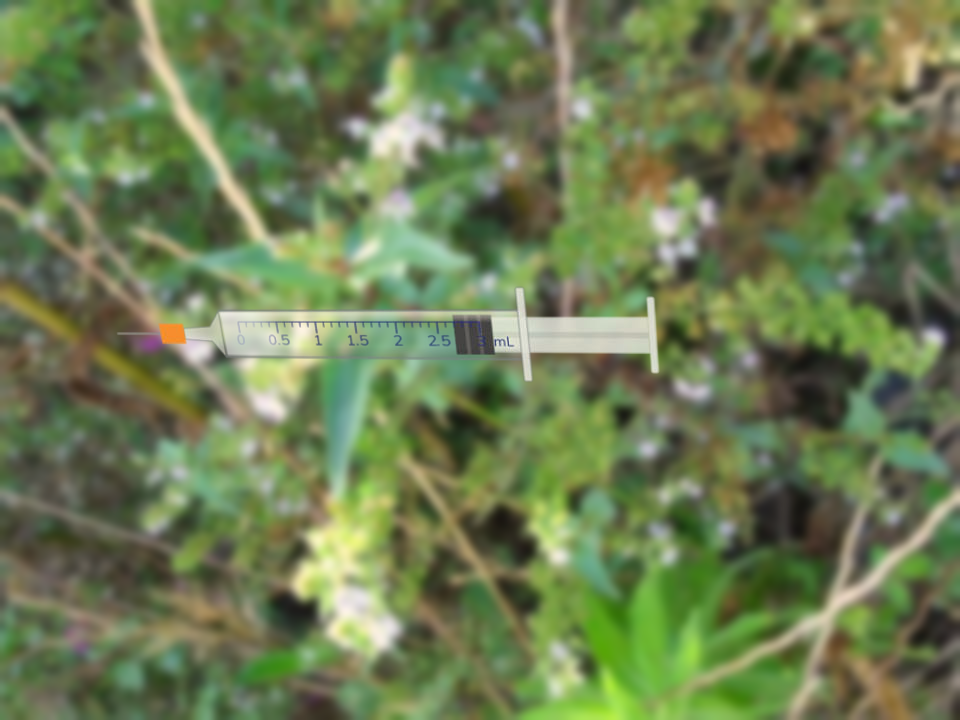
2.7 mL
